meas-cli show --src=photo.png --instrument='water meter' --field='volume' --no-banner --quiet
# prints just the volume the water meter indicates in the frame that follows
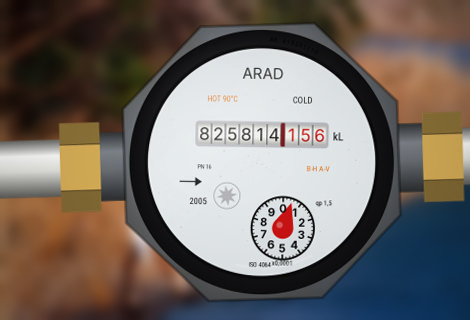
825814.1560 kL
